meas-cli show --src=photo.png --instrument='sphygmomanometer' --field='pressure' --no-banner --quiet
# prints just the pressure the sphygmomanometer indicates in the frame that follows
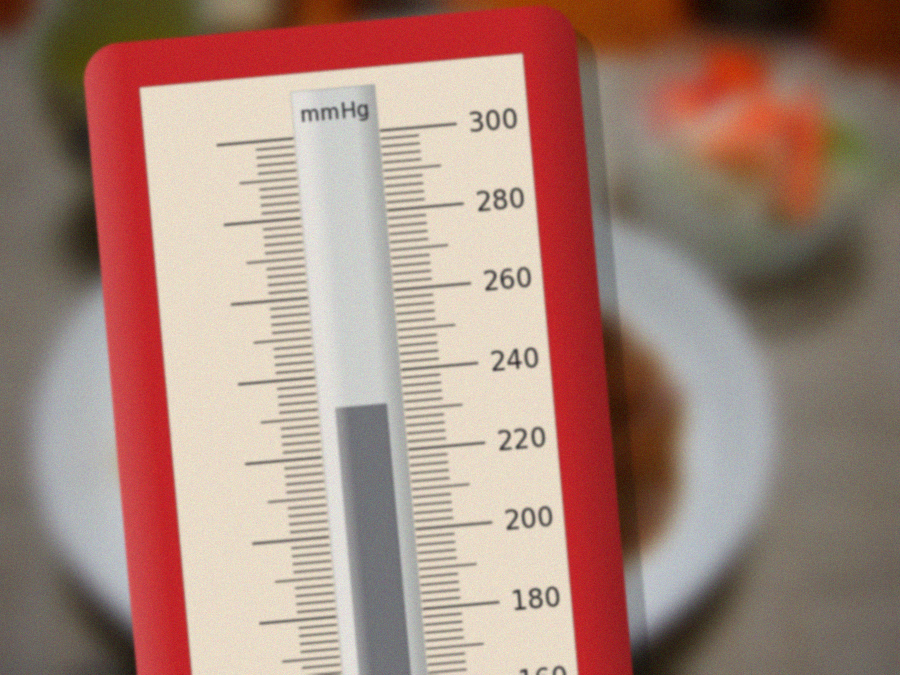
232 mmHg
